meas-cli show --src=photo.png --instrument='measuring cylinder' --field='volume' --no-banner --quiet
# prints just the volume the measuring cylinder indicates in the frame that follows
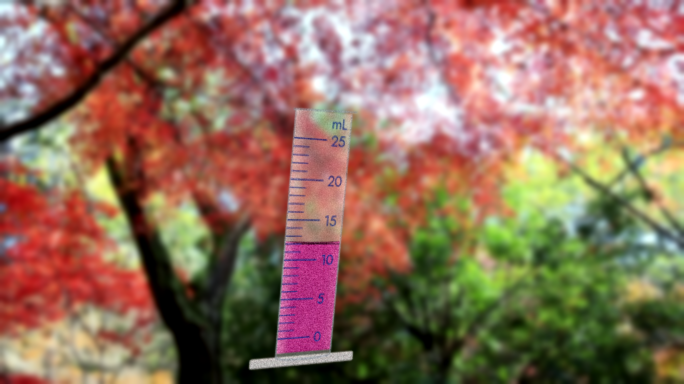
12 mL
